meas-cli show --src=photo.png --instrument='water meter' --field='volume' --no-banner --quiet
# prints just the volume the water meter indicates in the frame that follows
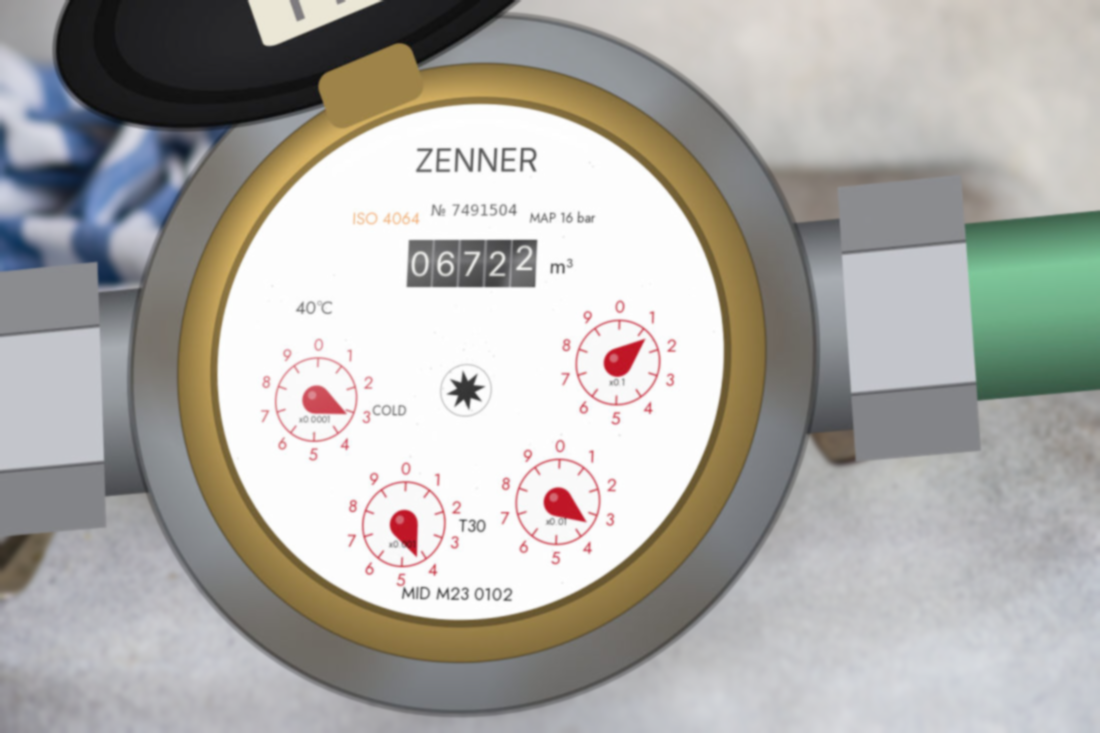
6722.1343 m³
